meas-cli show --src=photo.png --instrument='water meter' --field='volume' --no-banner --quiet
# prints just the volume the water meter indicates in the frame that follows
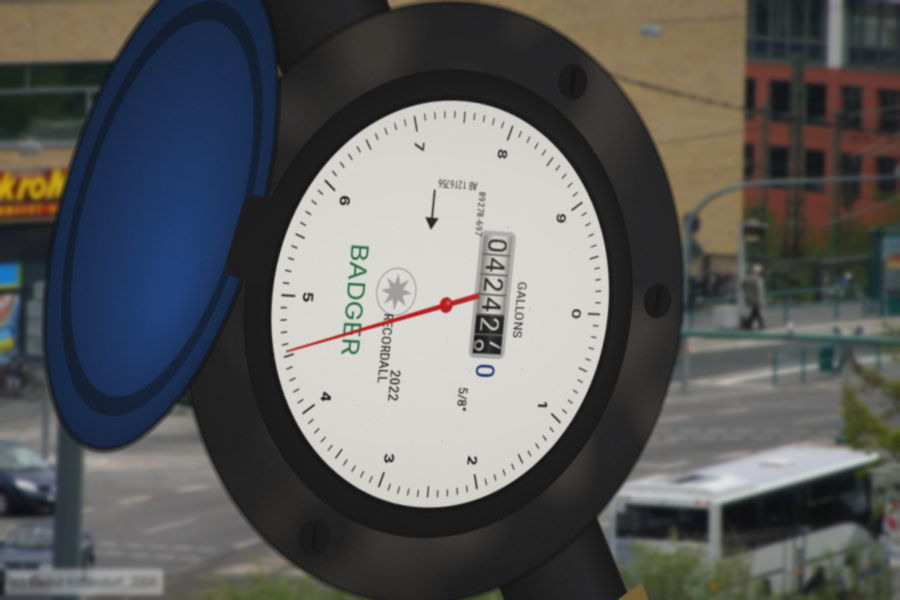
424274.5 gal
